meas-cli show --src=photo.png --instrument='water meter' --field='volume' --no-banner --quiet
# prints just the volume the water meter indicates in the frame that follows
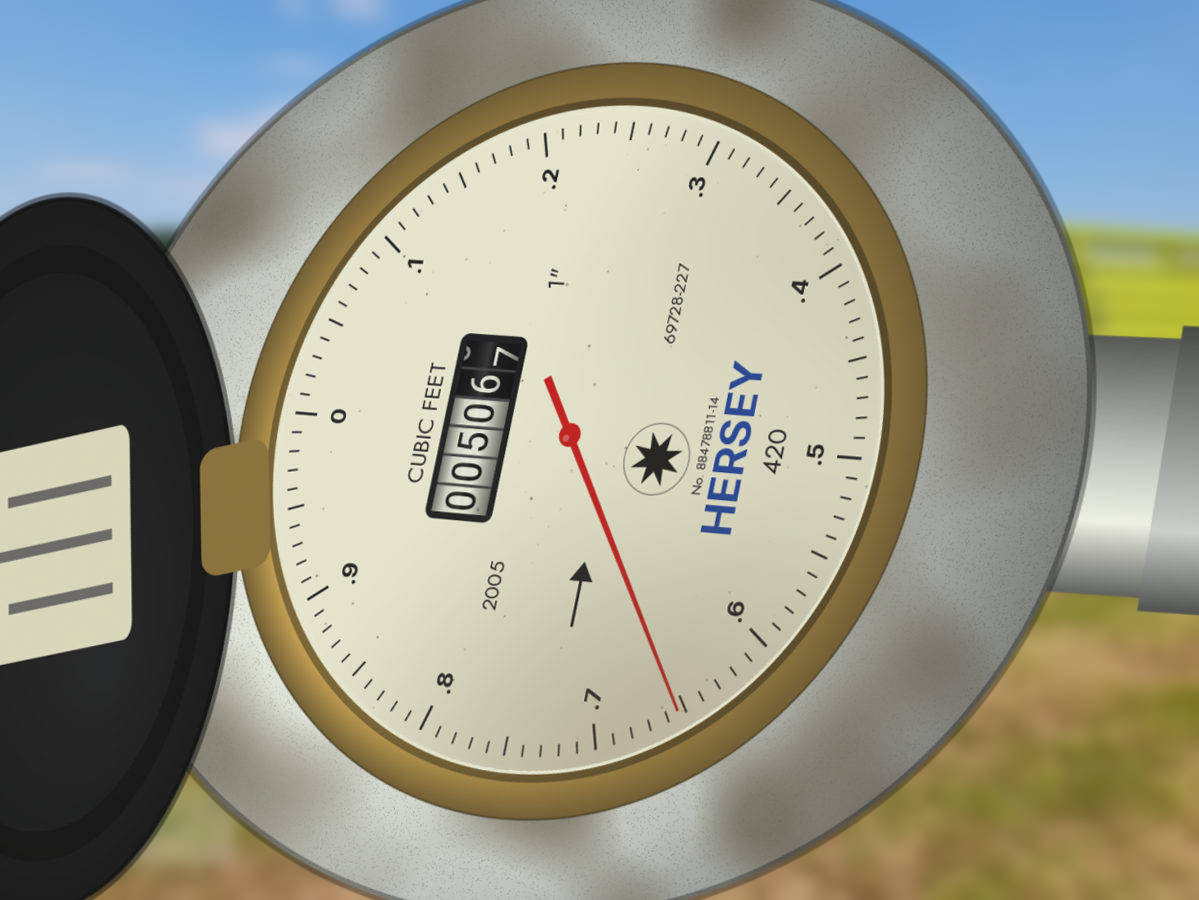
5066.65 ft³
